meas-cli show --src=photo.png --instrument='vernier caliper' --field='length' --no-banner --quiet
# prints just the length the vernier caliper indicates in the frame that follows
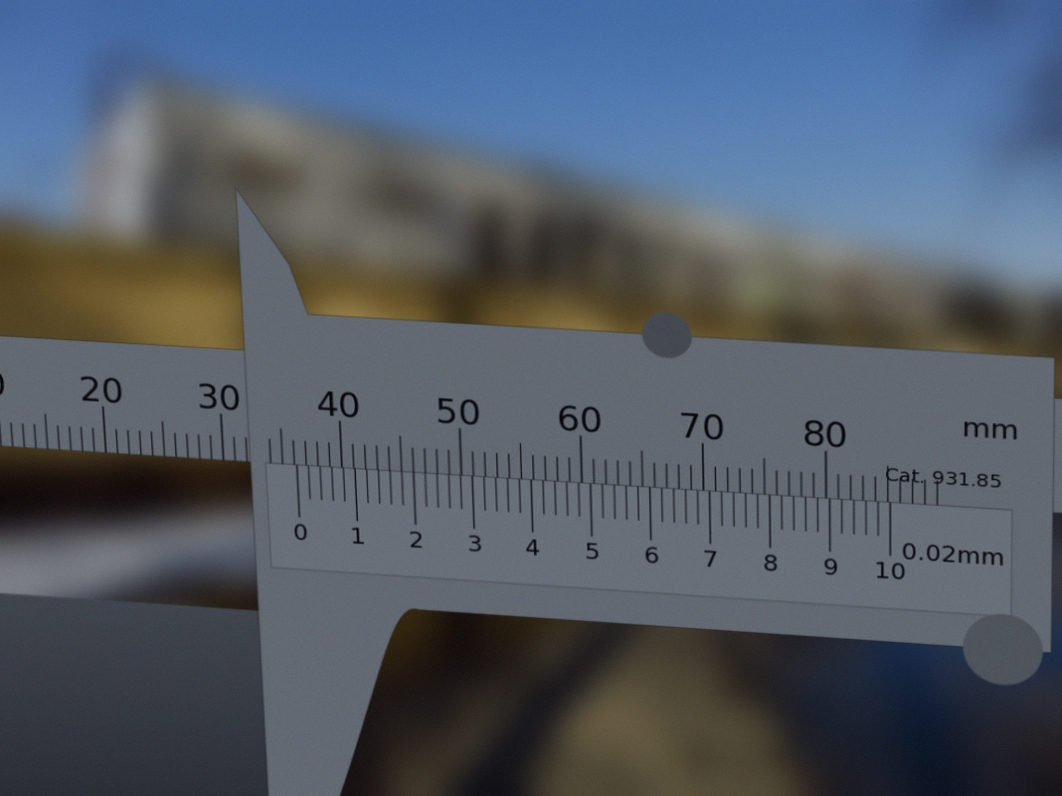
36.2 mm
